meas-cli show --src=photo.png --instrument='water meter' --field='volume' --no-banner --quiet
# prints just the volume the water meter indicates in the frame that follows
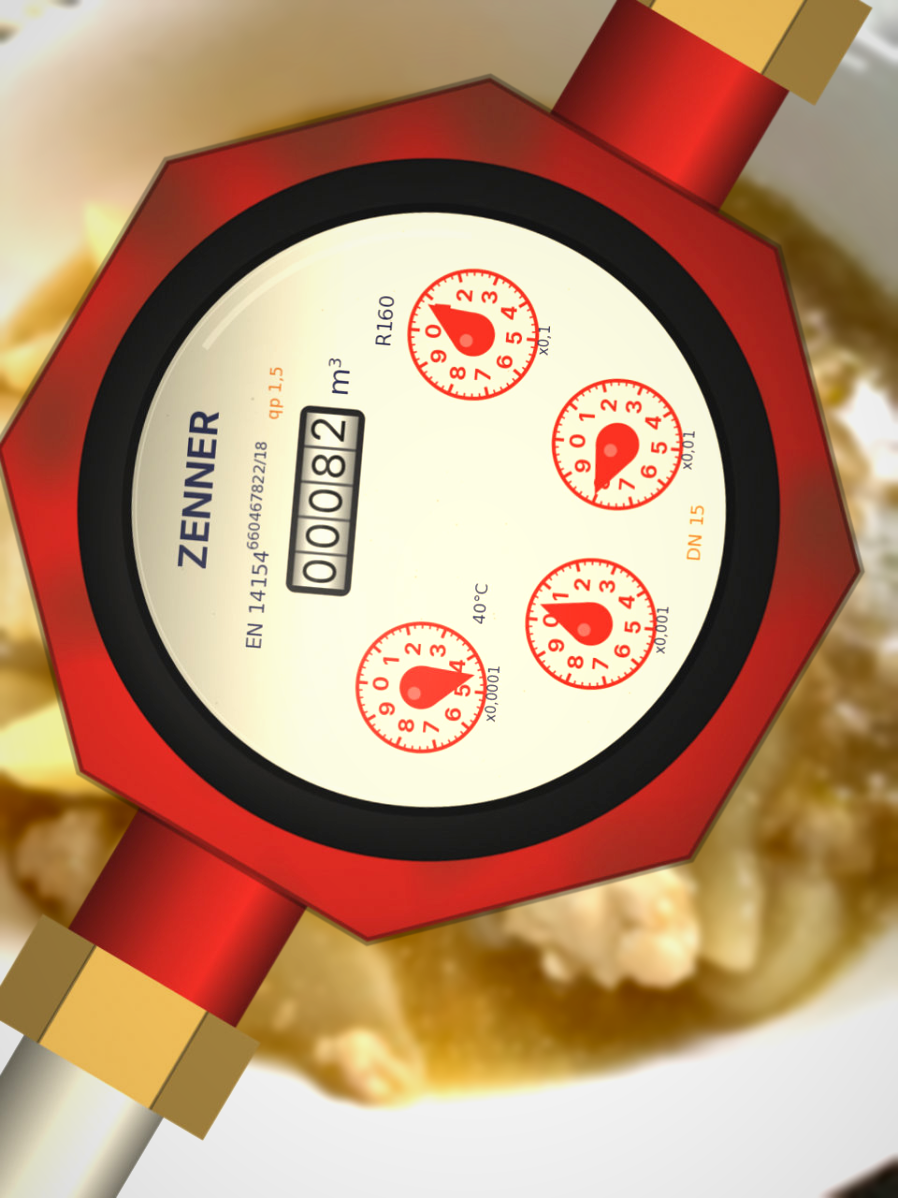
82.0804 m³
